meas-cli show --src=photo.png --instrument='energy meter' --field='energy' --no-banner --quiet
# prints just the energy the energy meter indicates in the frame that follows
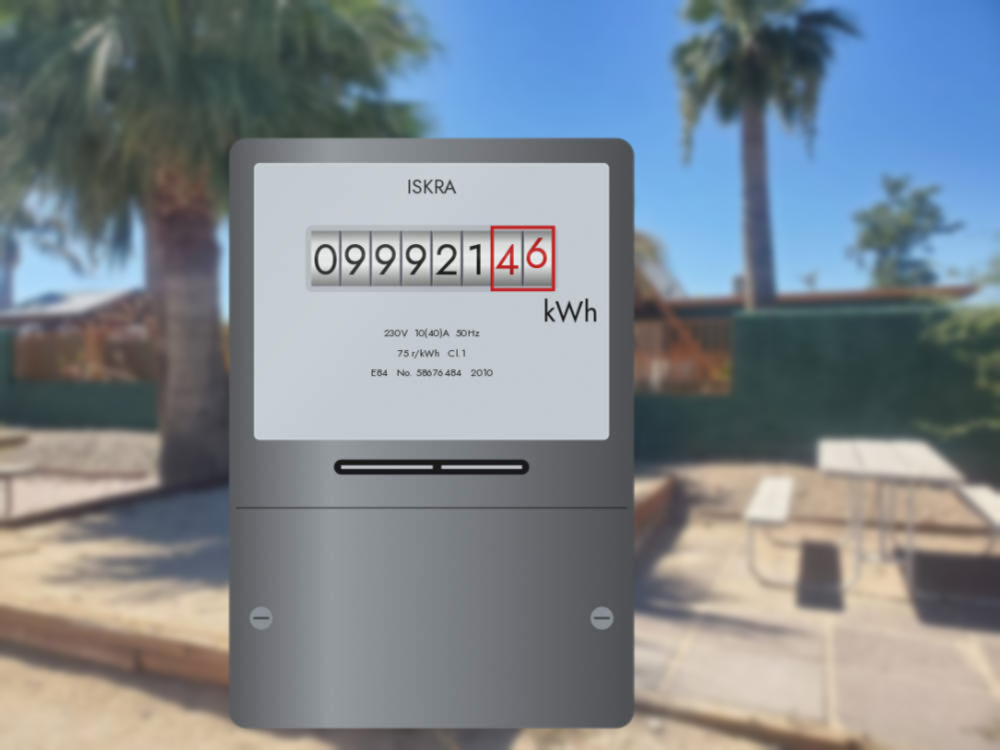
99921.46 kWh
